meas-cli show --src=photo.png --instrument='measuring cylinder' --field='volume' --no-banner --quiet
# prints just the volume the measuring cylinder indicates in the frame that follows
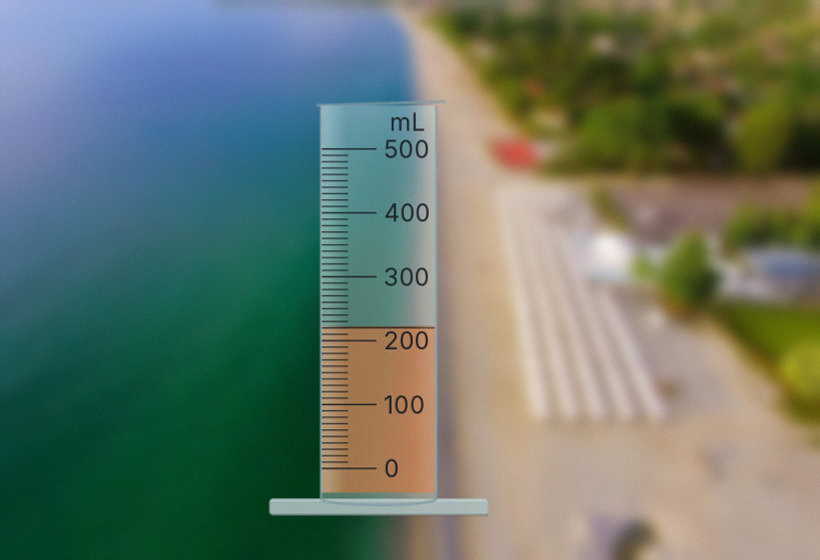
220 mL
